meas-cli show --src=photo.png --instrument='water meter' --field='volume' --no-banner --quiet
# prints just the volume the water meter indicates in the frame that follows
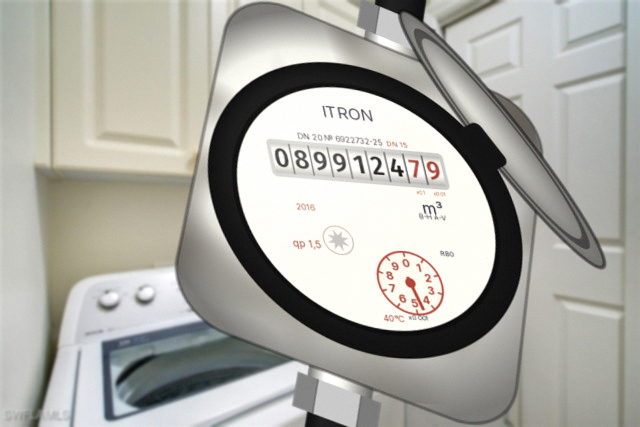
899124.794 m³
